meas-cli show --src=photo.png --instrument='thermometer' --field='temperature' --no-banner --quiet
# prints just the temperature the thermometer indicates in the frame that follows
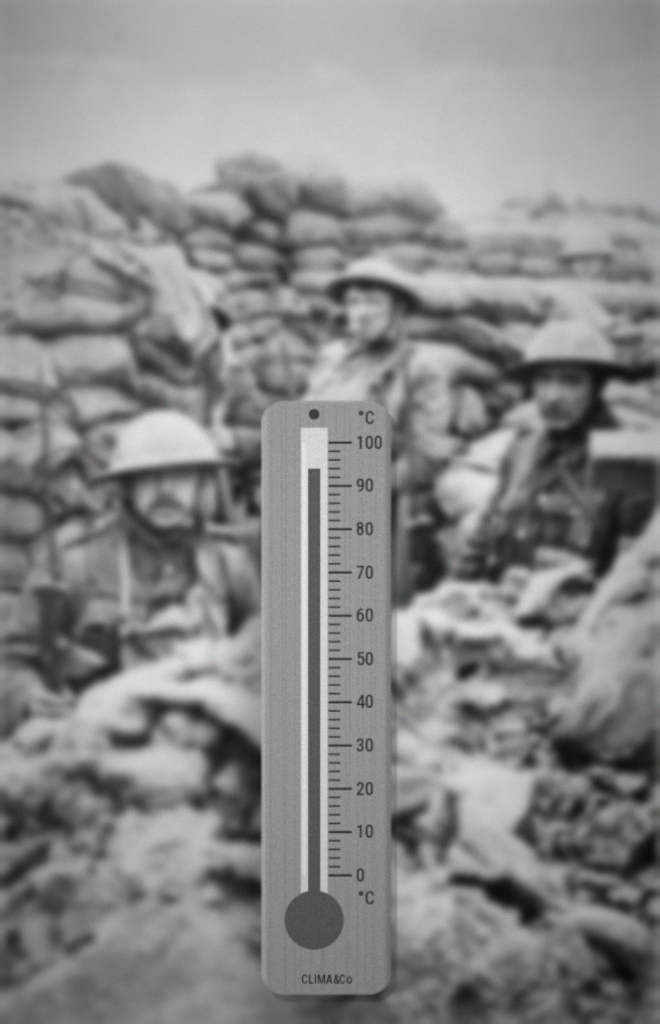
94 °C
